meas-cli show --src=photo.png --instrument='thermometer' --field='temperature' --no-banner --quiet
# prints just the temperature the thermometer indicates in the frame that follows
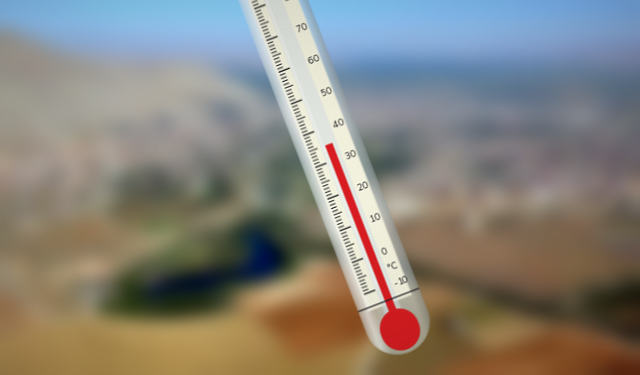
35 °C
